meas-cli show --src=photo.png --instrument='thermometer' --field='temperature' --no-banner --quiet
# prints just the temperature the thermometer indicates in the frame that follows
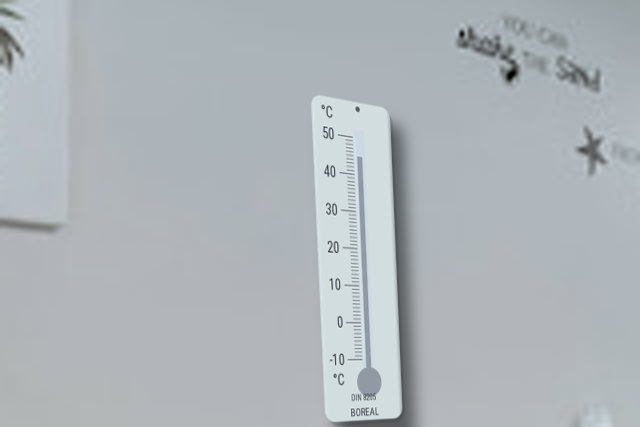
45 °C
